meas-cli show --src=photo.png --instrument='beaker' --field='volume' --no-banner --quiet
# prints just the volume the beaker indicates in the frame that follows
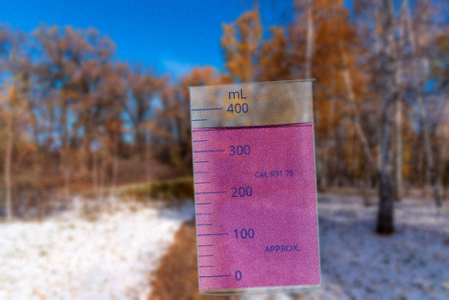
350 mL
